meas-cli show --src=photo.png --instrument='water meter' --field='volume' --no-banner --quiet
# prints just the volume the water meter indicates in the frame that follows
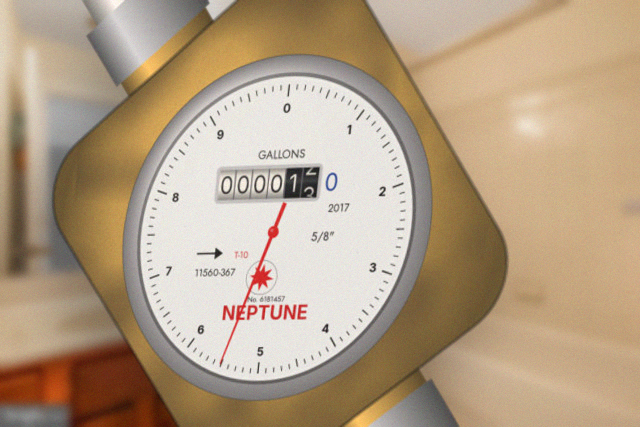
125.5 gal
